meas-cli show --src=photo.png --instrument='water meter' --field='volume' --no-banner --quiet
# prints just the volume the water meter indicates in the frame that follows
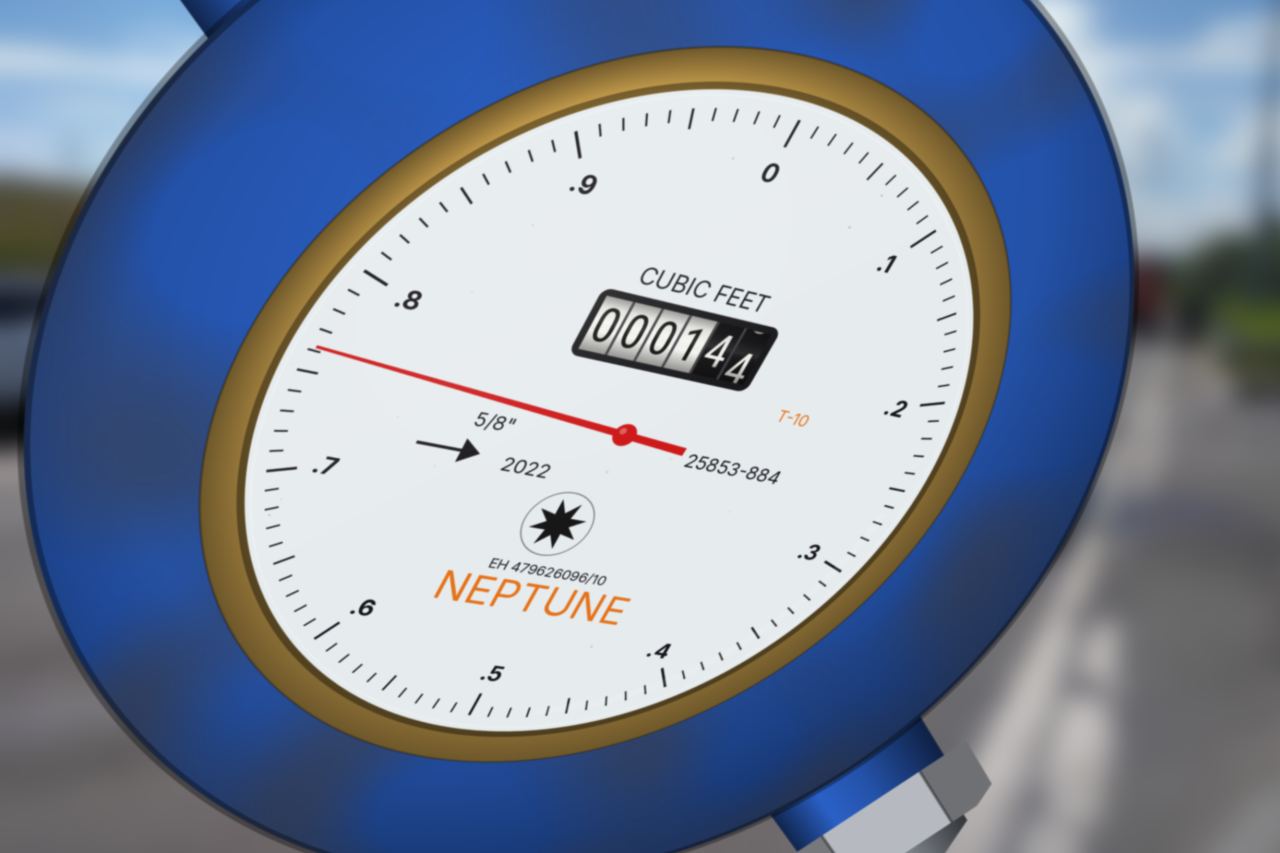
143.76 ft³
